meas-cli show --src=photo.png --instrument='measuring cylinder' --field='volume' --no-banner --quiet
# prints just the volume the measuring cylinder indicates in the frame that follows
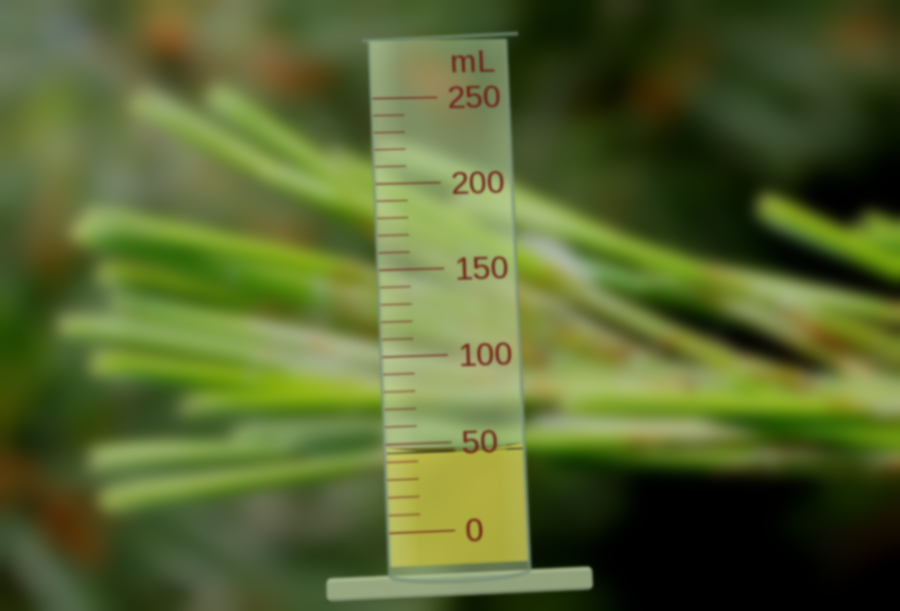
45 mL
